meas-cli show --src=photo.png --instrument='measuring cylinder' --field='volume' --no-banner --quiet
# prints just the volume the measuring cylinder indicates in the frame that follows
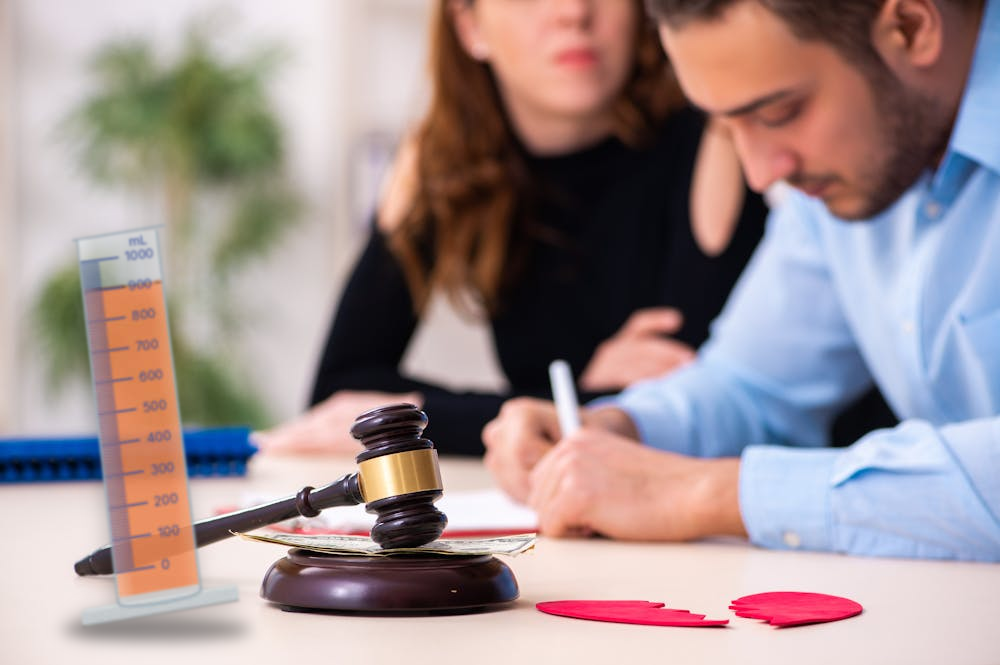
900 mL
